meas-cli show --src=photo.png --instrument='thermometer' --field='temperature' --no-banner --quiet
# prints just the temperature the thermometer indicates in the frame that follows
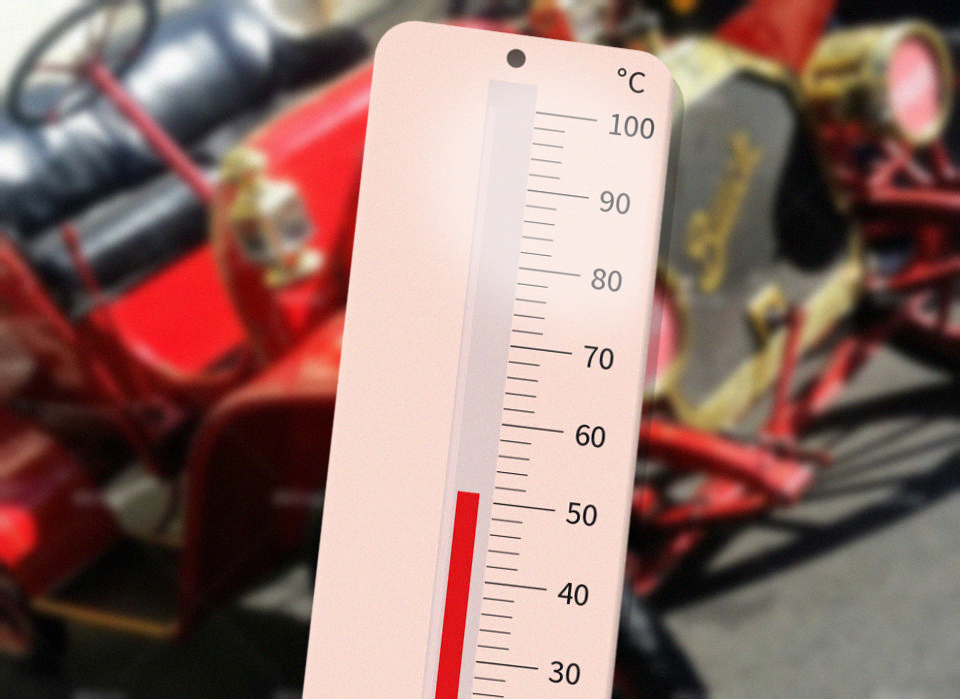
51 °C
